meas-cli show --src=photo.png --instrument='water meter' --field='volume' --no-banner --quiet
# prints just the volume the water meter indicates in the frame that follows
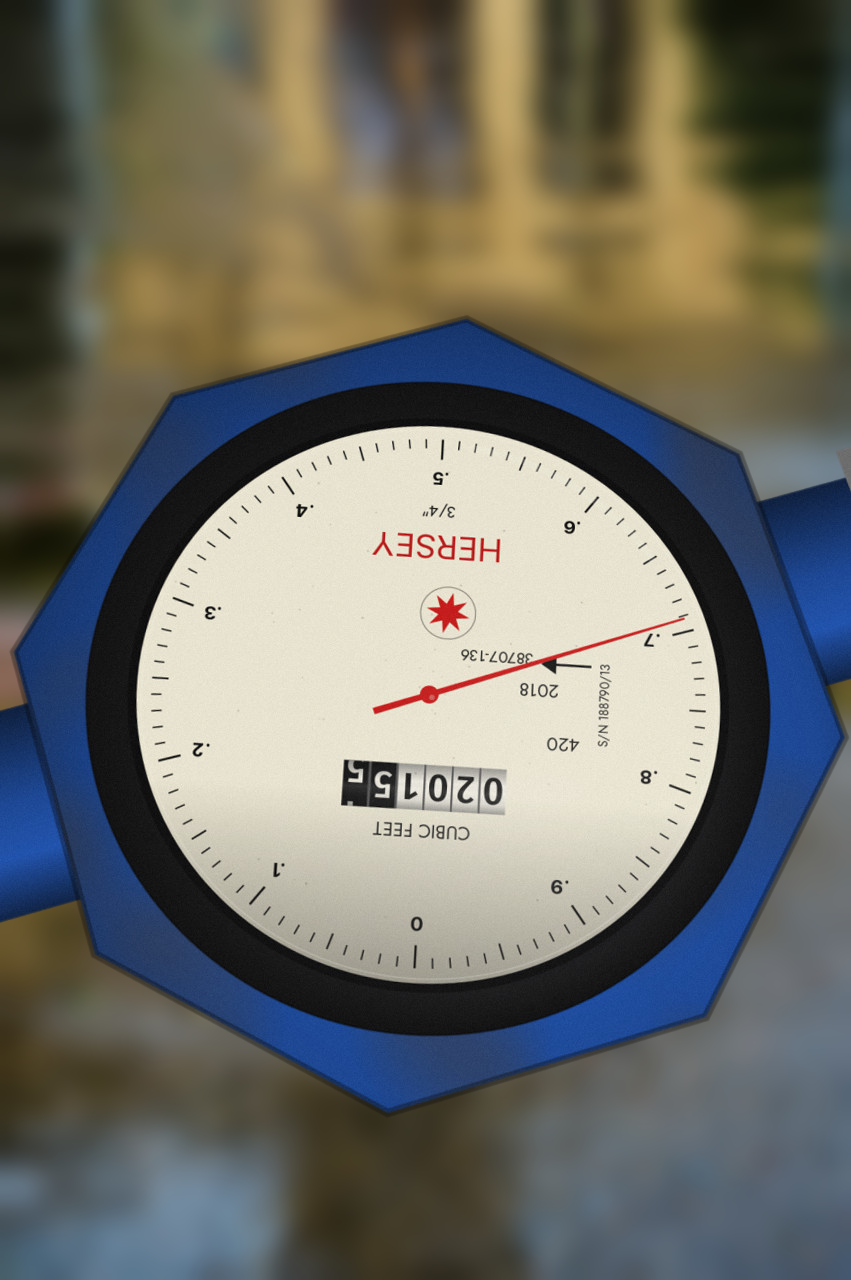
20154.69 ft³
